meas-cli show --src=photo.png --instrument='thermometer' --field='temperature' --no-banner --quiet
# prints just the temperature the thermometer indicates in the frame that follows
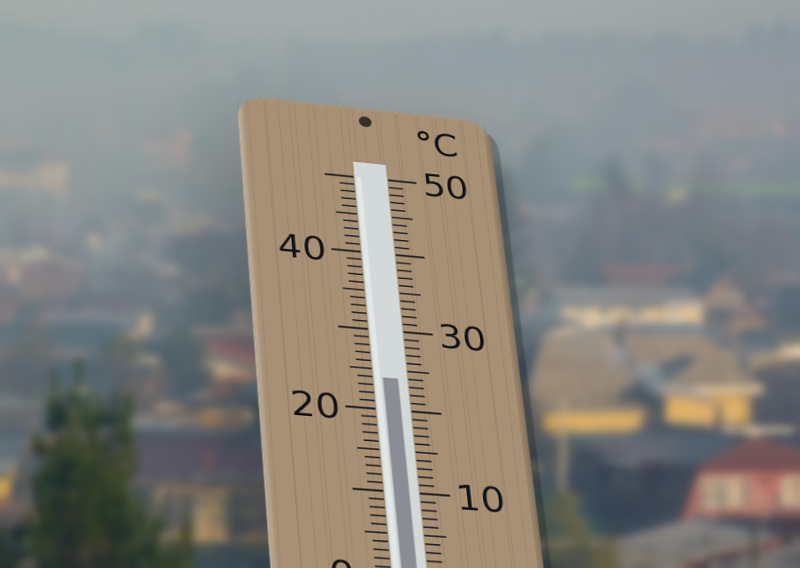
24 °C
